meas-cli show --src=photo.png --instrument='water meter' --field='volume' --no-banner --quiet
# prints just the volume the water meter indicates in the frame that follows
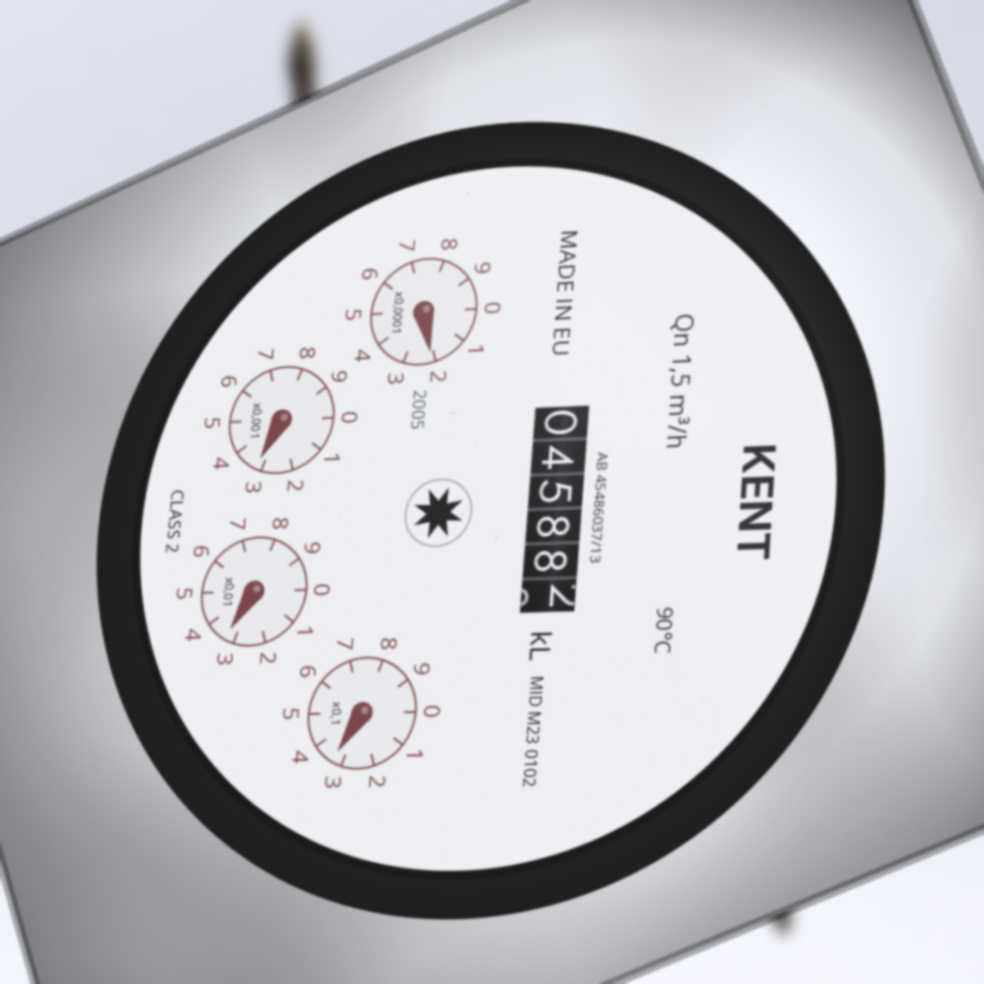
45882.3332 kL
